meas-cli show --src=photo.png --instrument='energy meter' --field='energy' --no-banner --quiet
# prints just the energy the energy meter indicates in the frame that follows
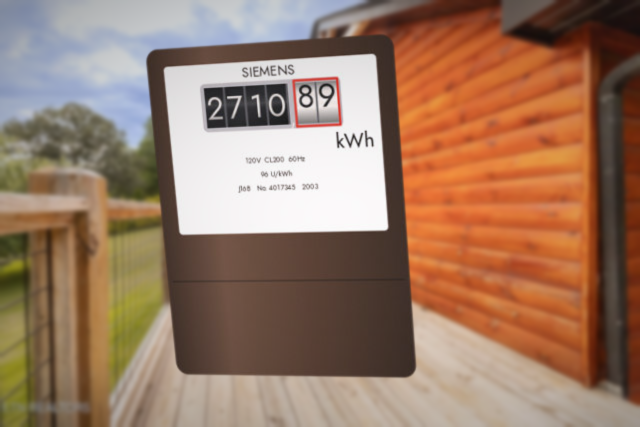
2710.89 kWh
